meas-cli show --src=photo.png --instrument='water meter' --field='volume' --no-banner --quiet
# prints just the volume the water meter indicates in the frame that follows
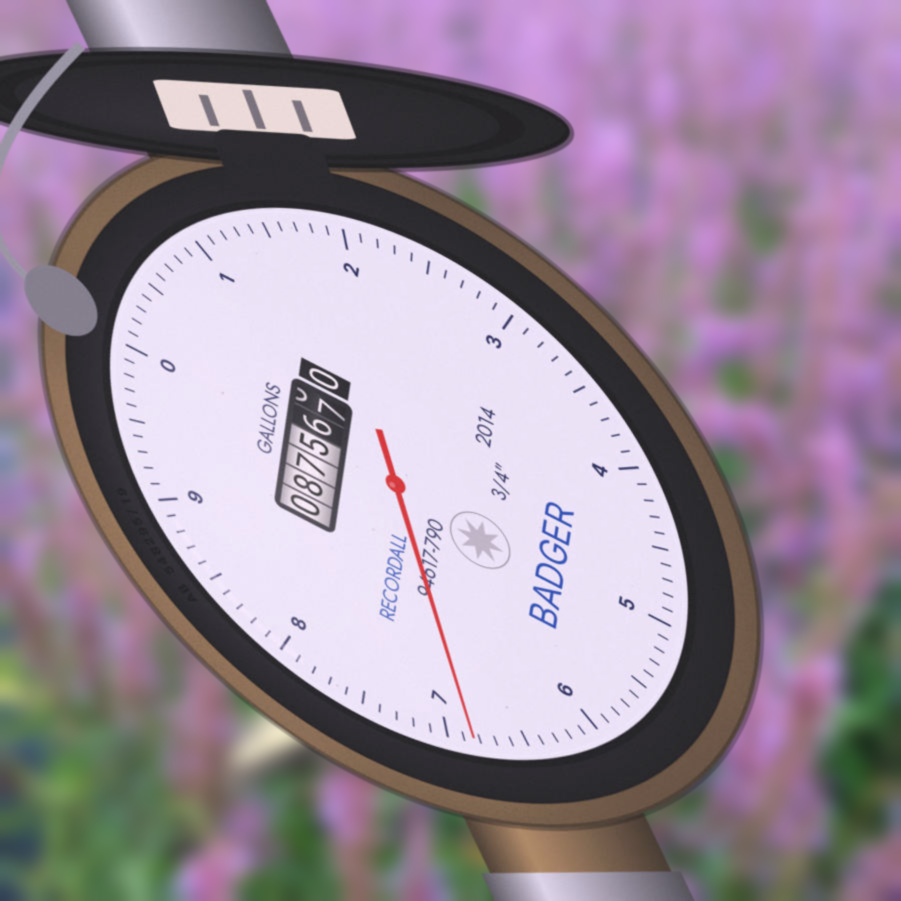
875666.8 gal
